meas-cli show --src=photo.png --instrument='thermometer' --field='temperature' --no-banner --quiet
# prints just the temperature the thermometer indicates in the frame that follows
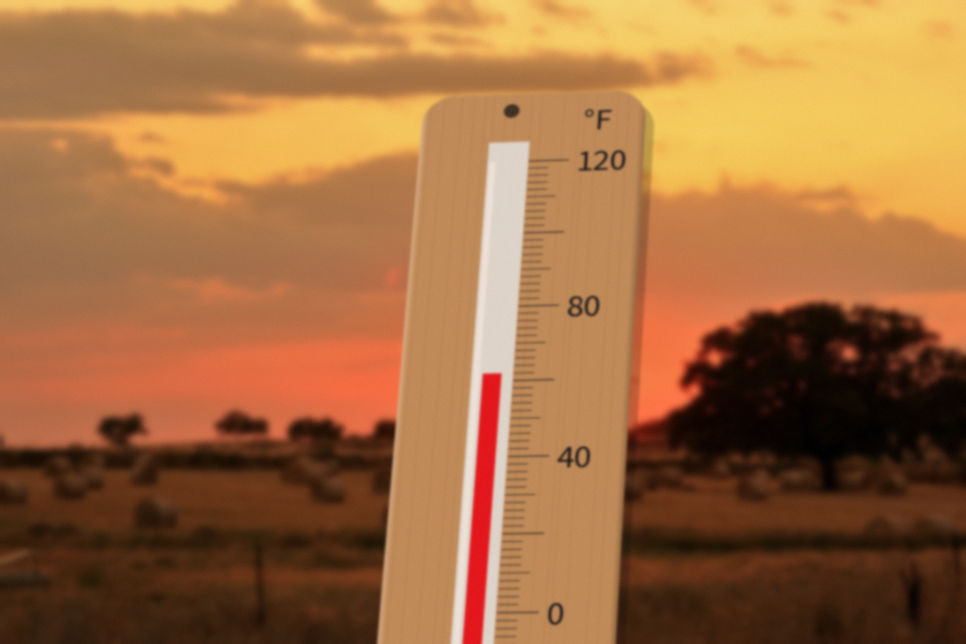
62 °F
